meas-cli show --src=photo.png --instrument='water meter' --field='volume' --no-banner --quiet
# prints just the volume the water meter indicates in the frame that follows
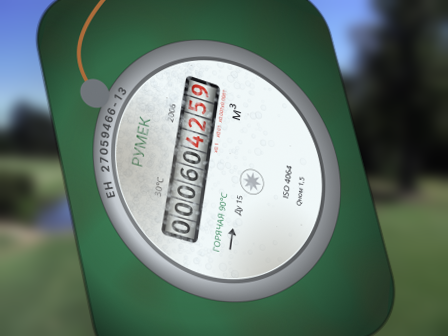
60.4259 m³
